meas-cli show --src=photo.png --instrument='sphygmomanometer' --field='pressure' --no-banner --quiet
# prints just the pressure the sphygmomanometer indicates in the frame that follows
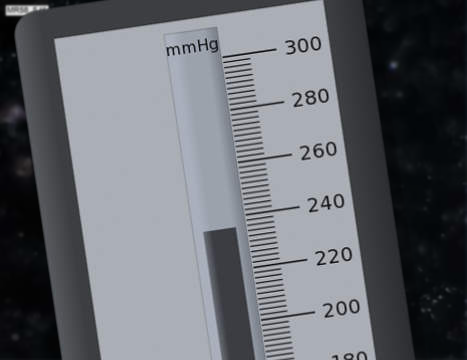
236 mmHg
